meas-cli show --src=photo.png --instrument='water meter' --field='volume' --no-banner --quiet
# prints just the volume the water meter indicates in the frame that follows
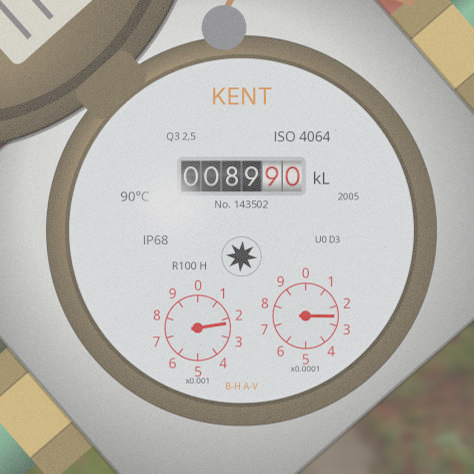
89.9022 kL
